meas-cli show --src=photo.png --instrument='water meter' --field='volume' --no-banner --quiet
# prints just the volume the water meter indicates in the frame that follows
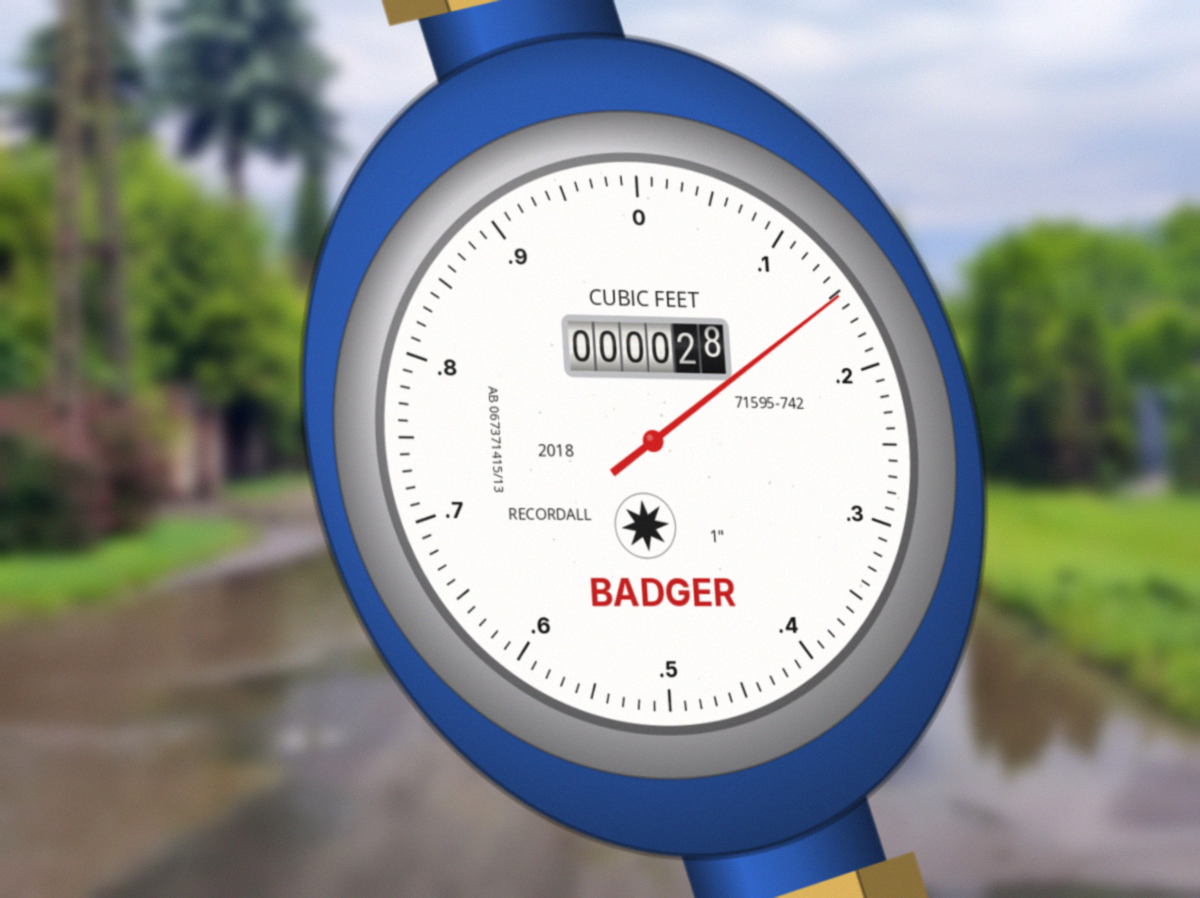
28.15 ft³
